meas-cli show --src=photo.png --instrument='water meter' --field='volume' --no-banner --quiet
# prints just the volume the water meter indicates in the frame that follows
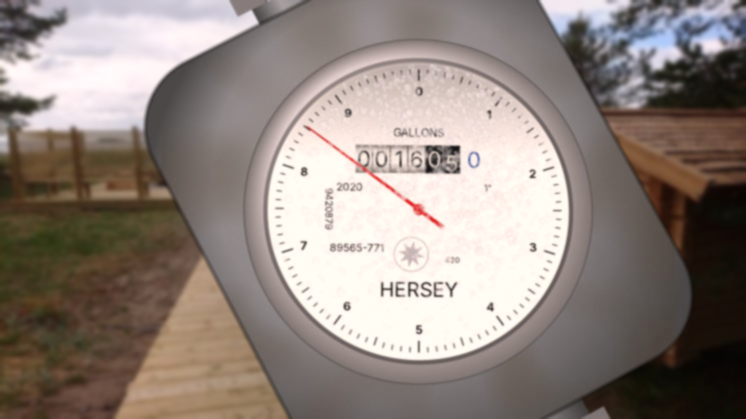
16048.5 gal
